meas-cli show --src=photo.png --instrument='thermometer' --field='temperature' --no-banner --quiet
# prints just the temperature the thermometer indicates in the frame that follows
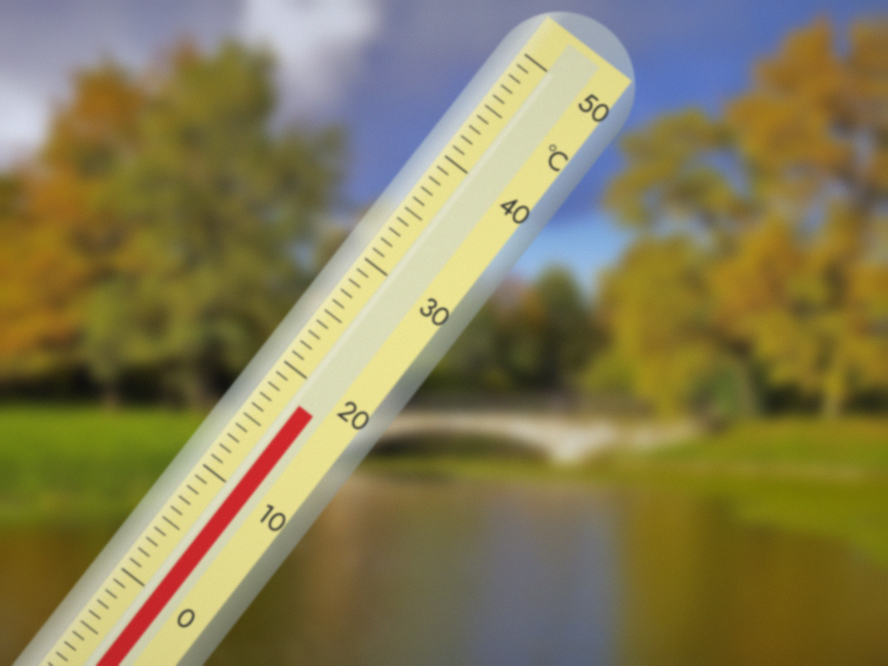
18 °C
